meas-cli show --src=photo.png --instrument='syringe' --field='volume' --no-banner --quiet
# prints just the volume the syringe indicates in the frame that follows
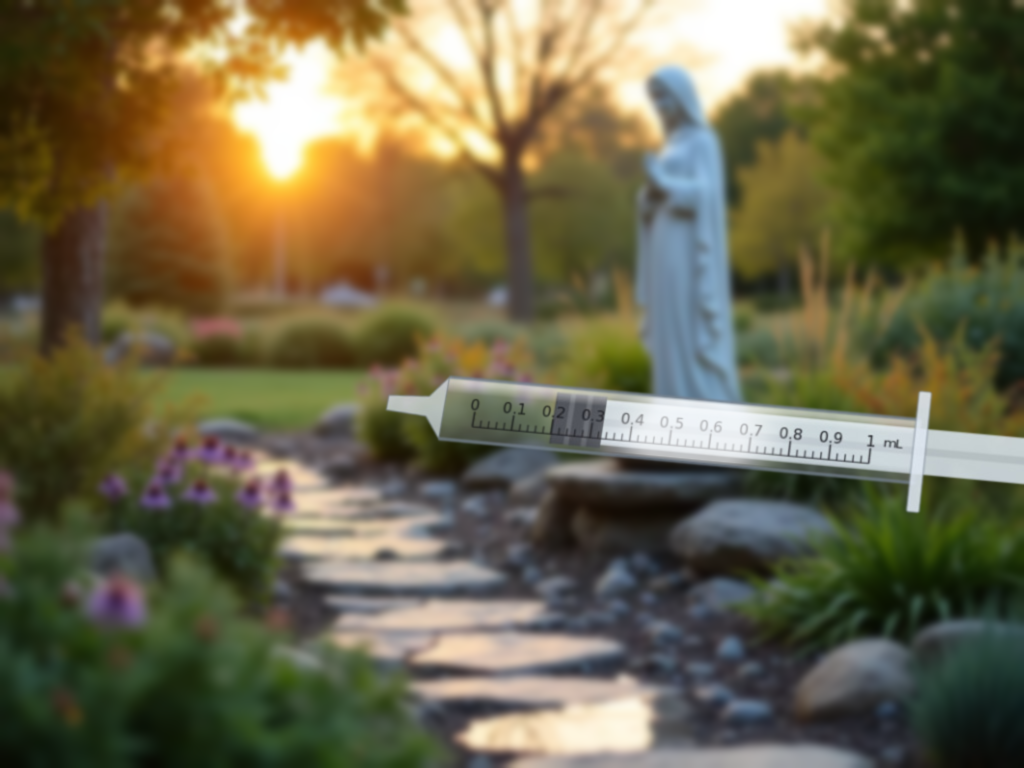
0.2 mL
